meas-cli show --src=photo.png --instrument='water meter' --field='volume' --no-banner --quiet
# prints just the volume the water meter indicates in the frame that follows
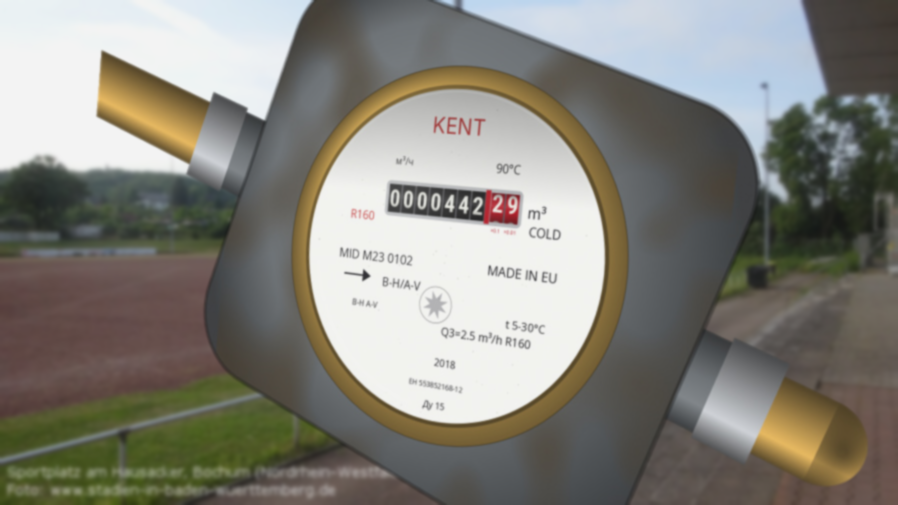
442.29 m³
